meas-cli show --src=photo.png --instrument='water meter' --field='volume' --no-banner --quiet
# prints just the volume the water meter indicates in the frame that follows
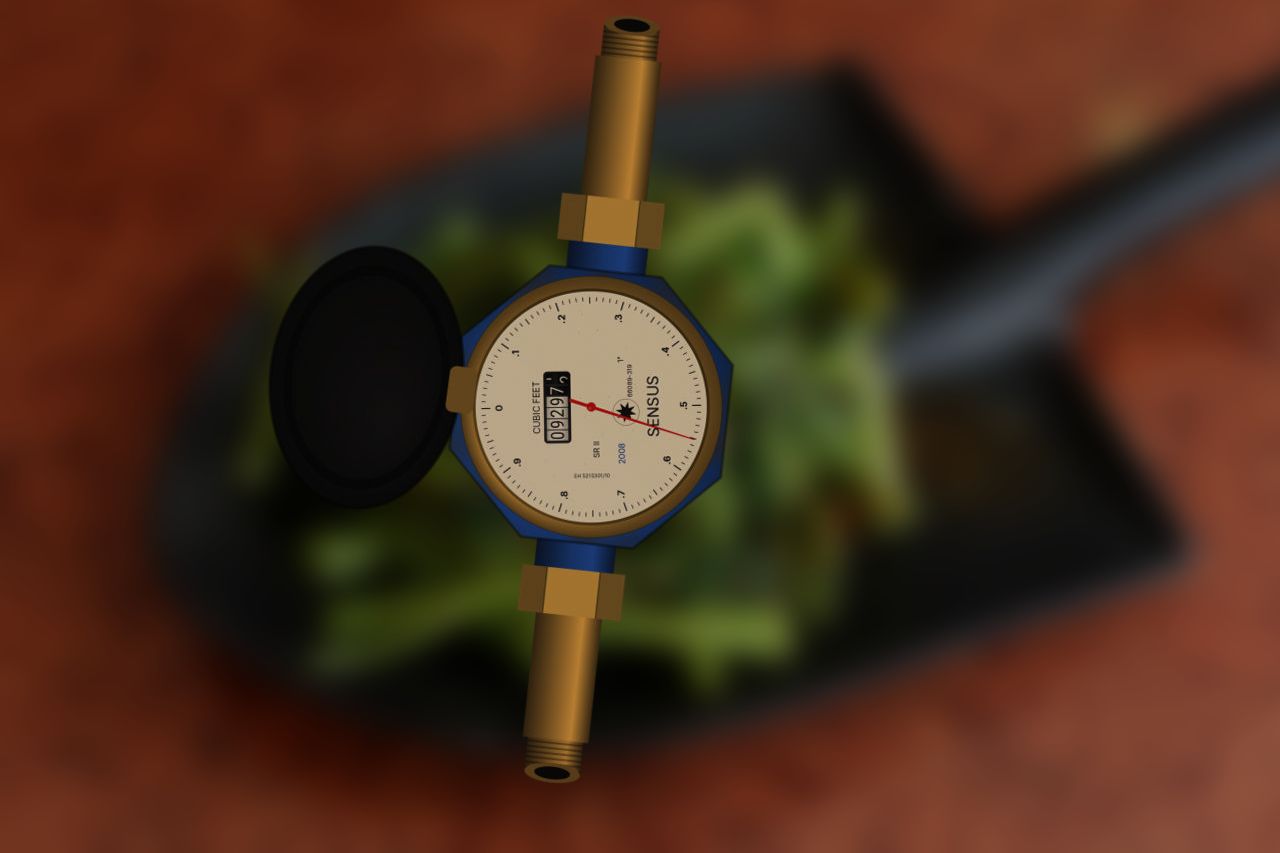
92971.55 ft³
